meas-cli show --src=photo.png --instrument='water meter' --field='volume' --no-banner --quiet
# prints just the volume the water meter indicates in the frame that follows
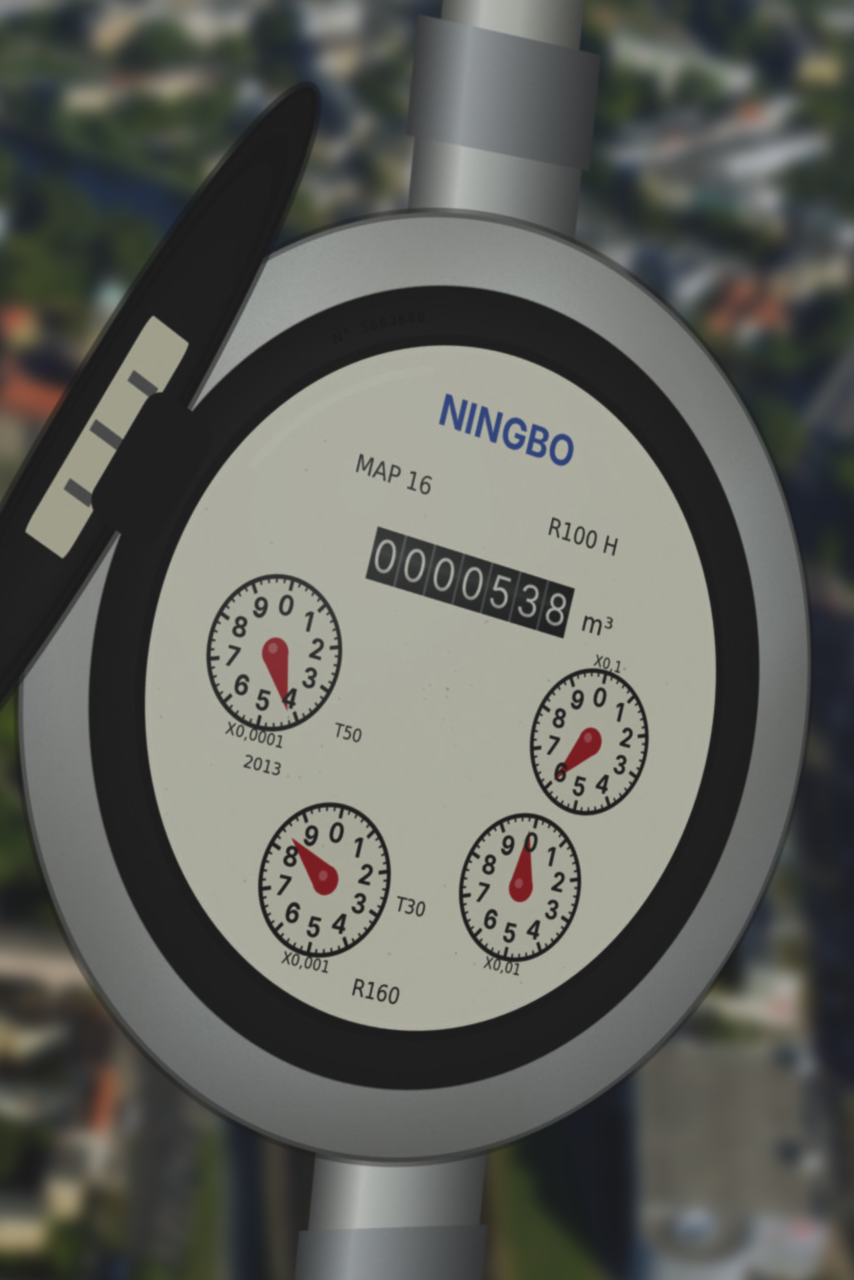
538.5984 m³
